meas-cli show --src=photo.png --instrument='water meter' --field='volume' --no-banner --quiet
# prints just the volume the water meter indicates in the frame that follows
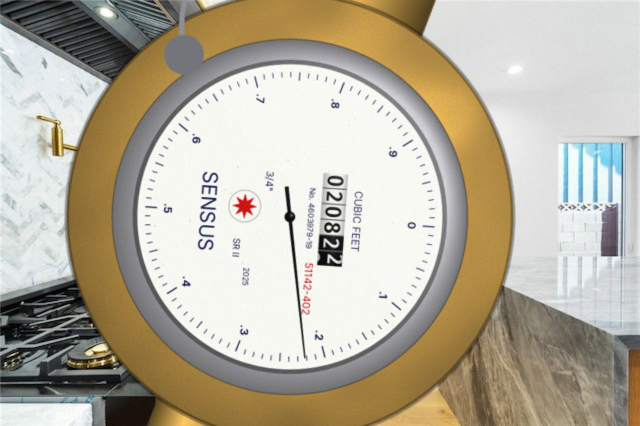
20822.22 ft³
